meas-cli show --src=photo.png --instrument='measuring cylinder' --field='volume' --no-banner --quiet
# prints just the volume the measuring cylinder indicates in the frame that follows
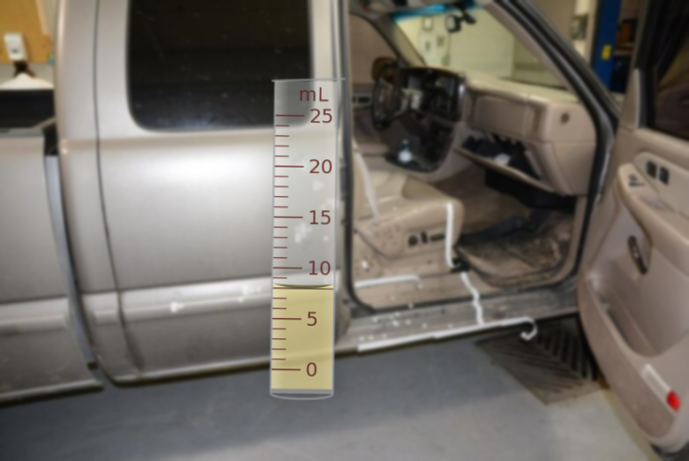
8 mL
